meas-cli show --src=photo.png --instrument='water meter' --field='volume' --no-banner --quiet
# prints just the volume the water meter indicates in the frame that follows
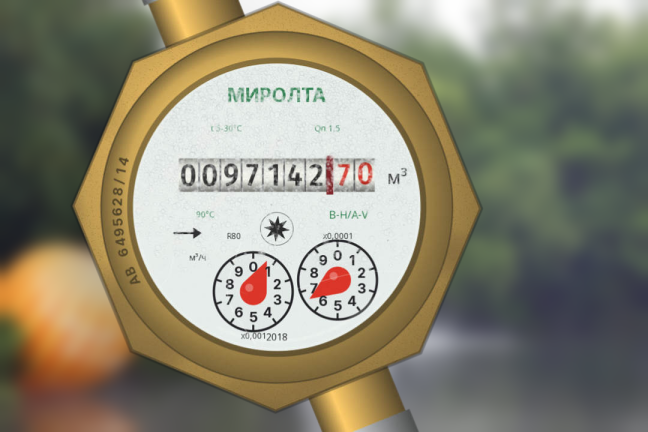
97142.7006 m³
